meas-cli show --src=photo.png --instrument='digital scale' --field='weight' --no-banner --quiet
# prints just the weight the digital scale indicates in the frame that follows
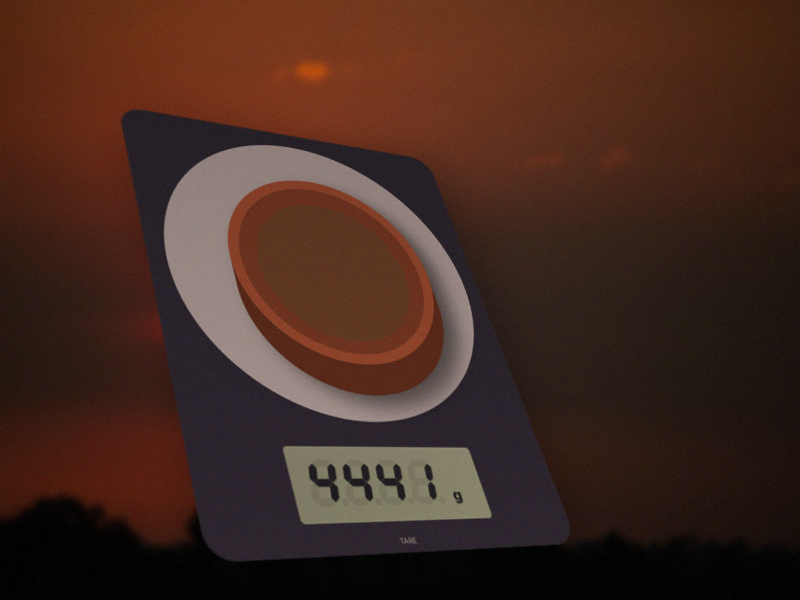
4441 g
